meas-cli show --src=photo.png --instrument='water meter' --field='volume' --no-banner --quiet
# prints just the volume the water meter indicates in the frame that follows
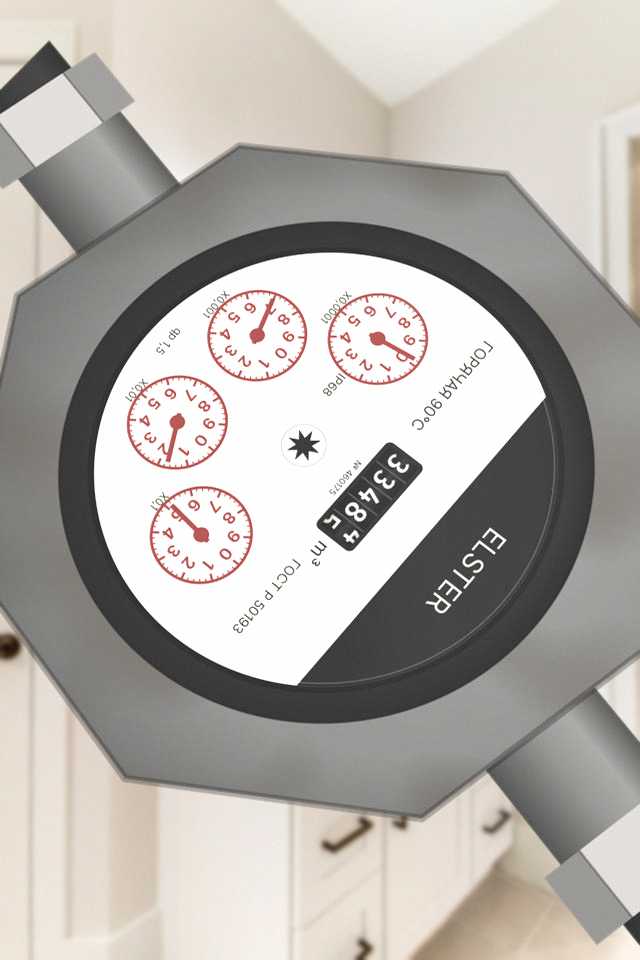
33484.5169 m³
